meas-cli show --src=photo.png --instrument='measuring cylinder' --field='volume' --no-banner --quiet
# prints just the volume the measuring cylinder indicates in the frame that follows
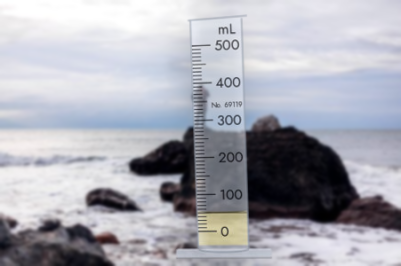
50 mL
